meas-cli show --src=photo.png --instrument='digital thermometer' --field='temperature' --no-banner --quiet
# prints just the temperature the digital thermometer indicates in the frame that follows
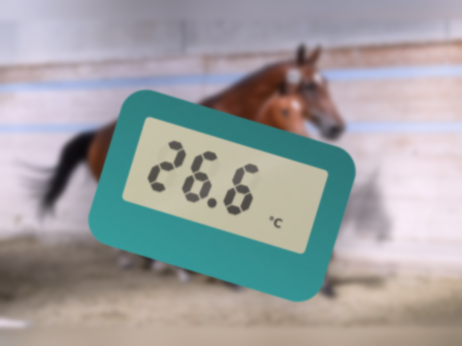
26.6 °C
